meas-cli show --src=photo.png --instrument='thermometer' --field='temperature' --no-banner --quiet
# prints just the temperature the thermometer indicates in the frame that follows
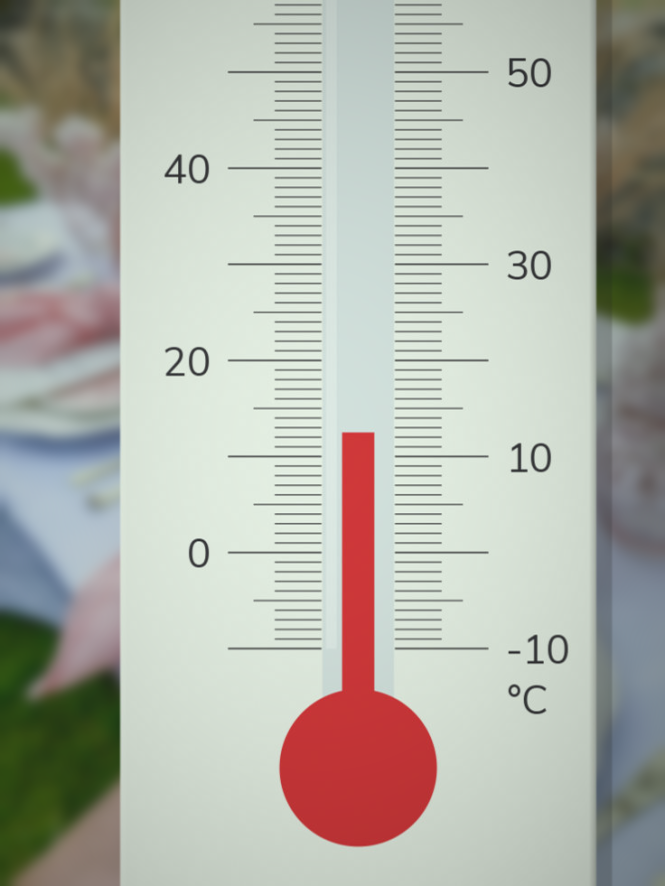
12.5 °C
